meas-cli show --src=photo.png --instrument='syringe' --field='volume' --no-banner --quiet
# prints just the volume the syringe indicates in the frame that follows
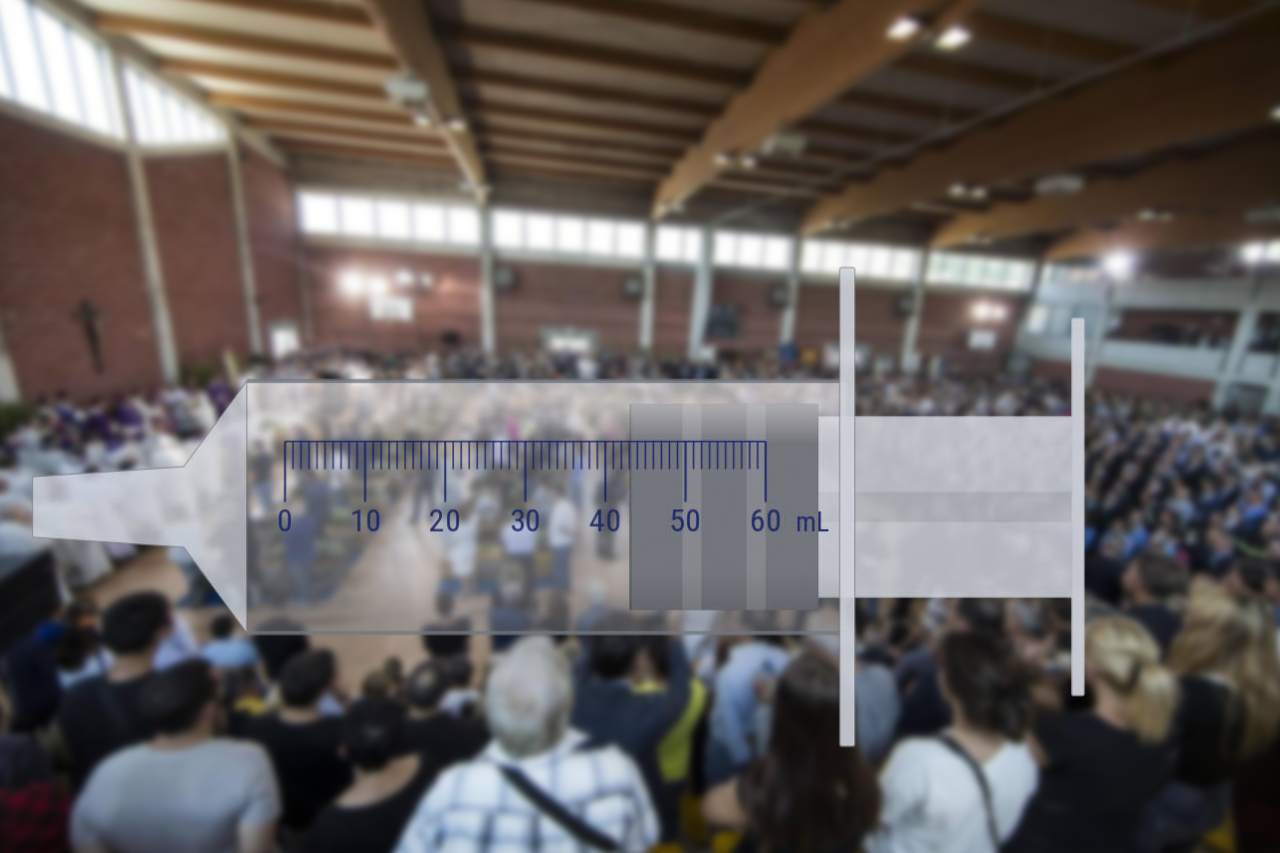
43 mL
